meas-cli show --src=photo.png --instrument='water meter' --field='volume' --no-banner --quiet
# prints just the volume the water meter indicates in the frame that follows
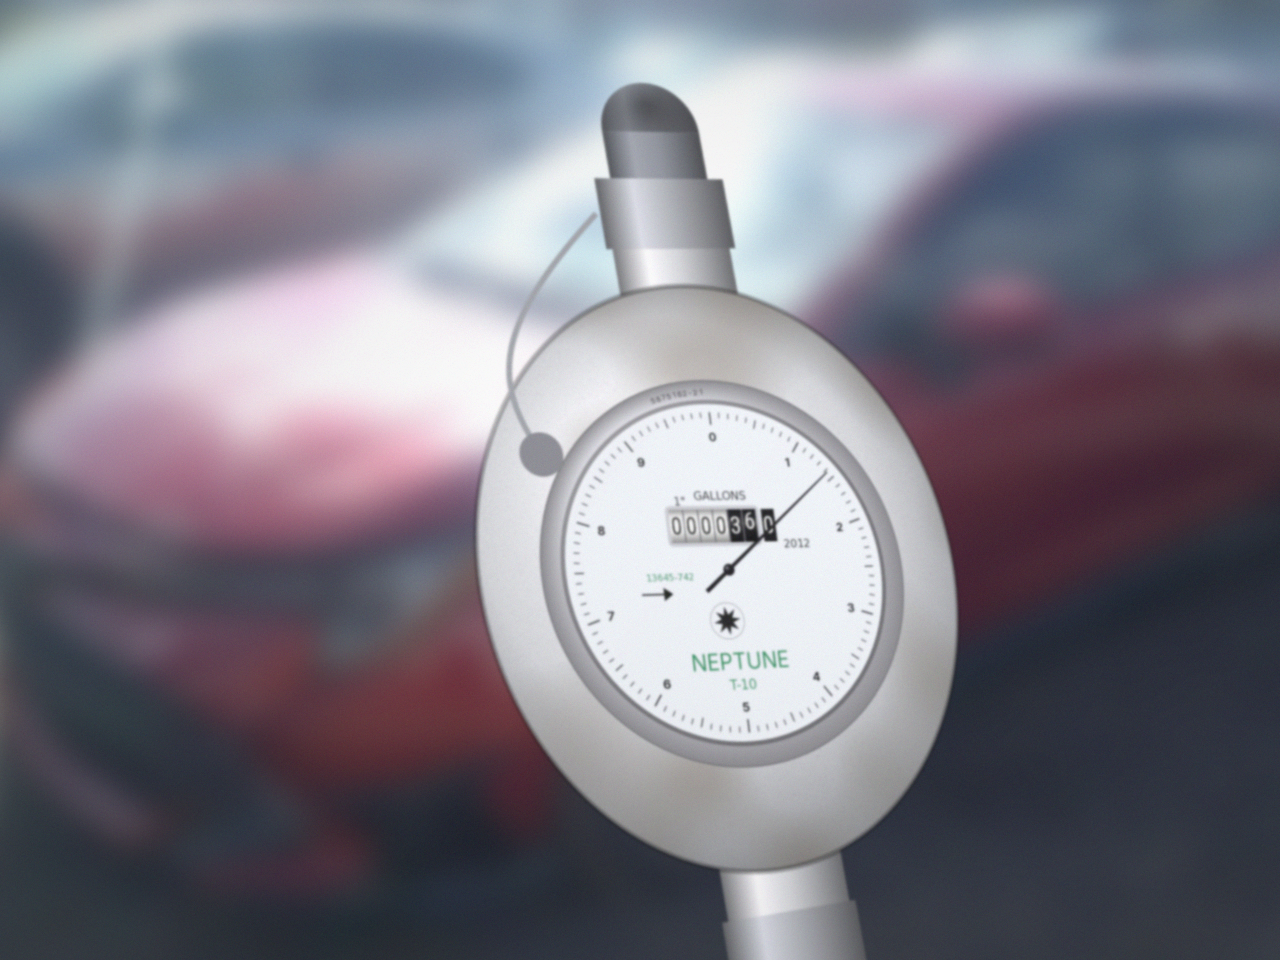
361.4 gal
